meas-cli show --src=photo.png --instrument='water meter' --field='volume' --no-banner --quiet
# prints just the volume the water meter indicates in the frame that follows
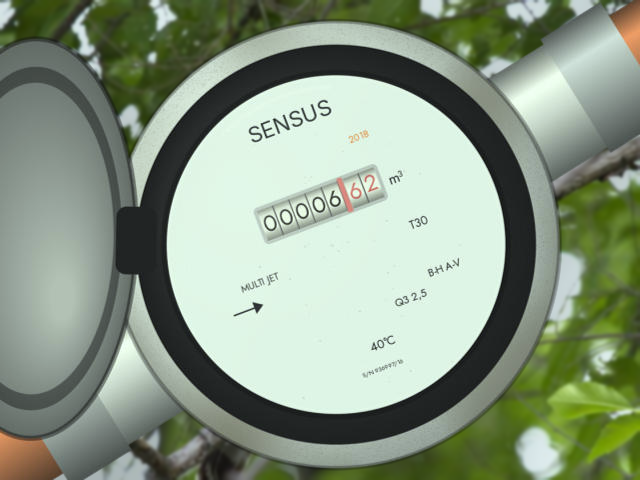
6.62 m³
